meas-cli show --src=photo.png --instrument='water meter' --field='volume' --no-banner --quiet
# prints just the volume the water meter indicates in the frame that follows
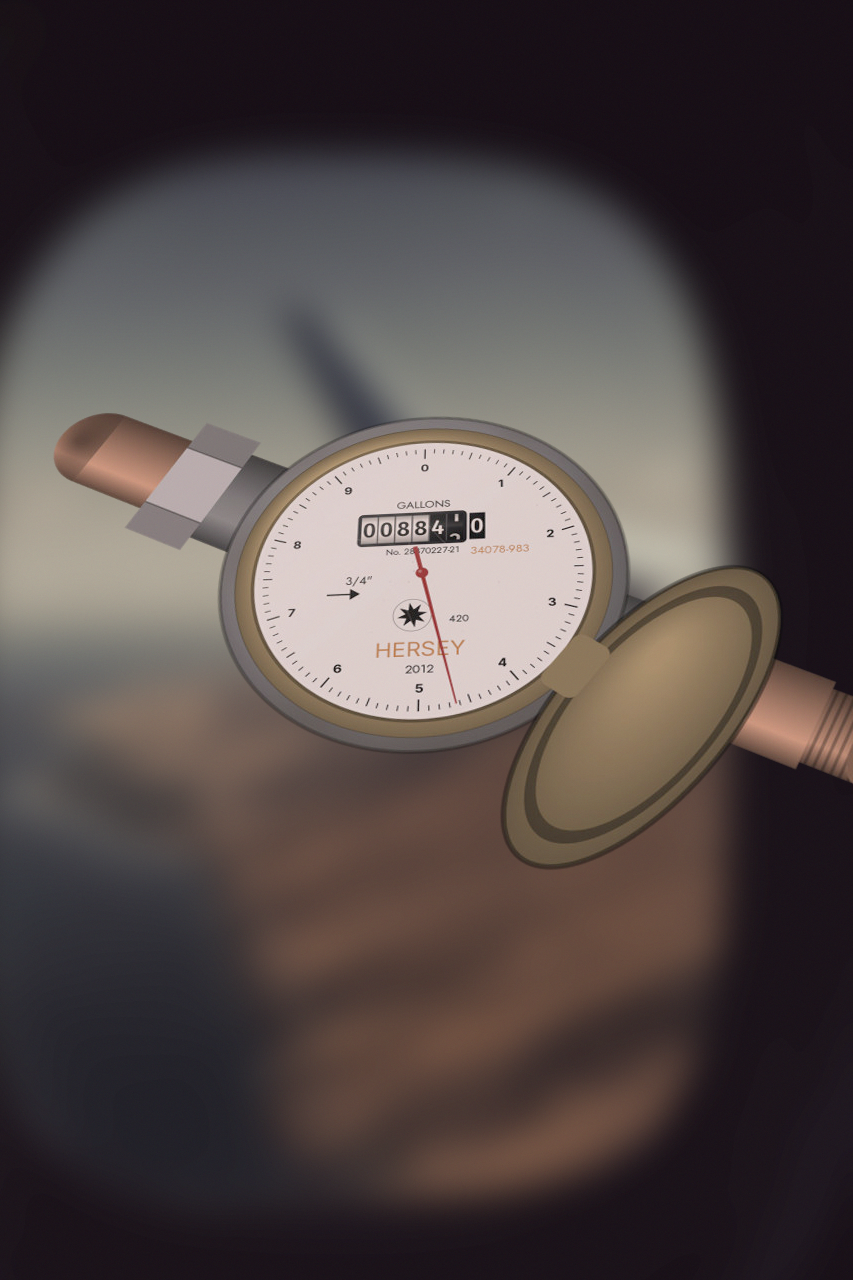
88414.6 gal
